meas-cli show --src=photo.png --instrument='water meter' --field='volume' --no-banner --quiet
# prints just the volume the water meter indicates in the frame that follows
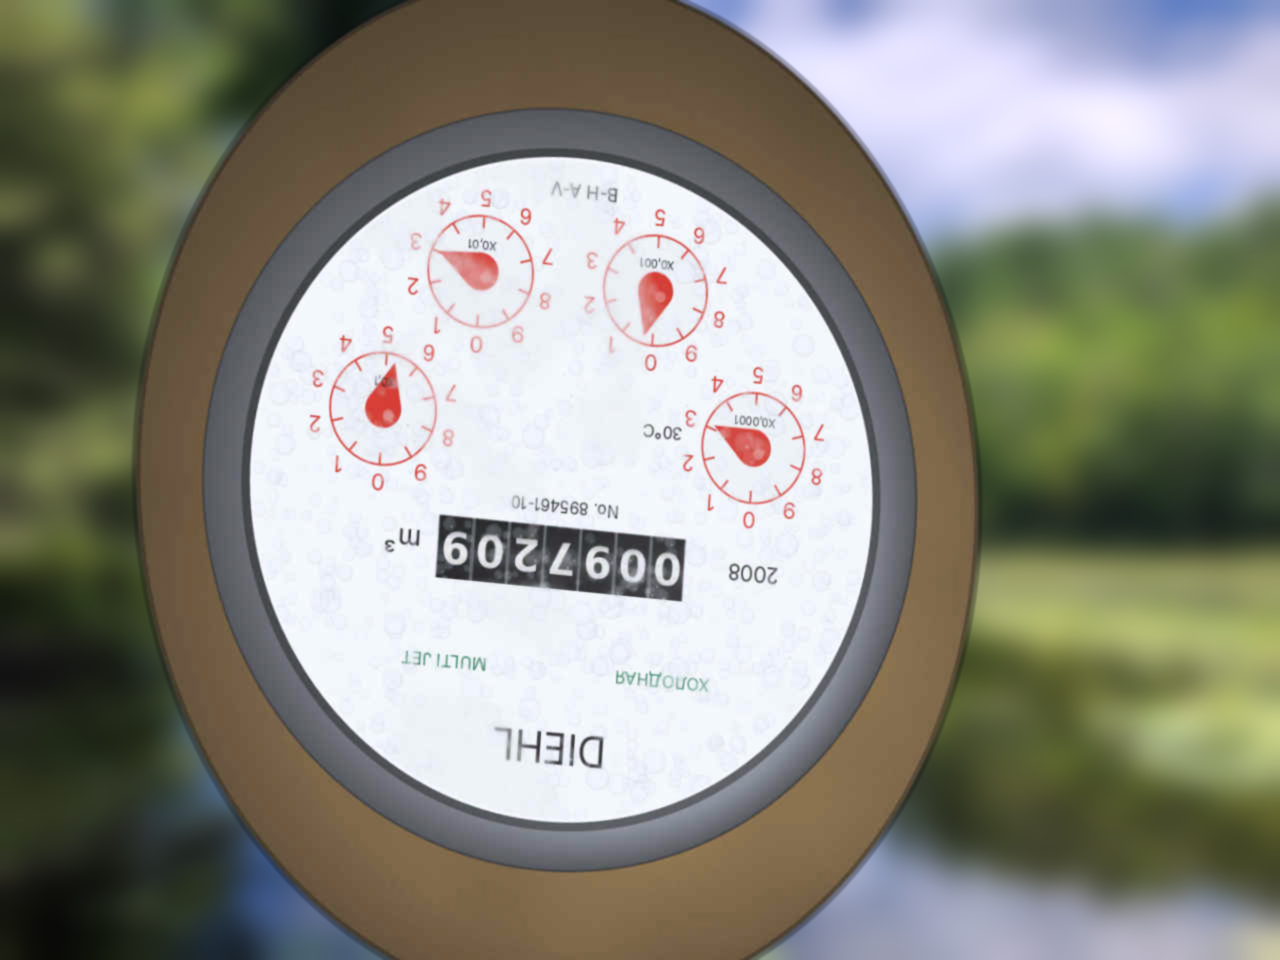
97209.5303 m³
